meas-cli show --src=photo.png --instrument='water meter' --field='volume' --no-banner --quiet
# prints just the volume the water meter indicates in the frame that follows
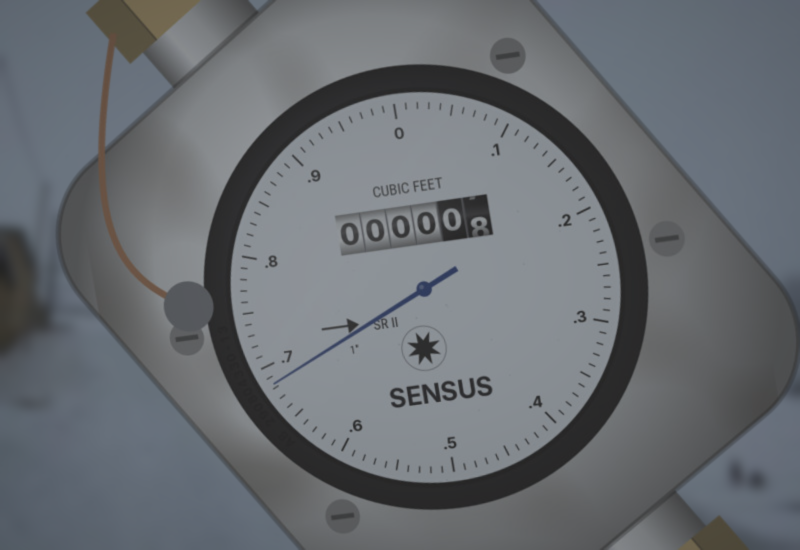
7.68 ft³
